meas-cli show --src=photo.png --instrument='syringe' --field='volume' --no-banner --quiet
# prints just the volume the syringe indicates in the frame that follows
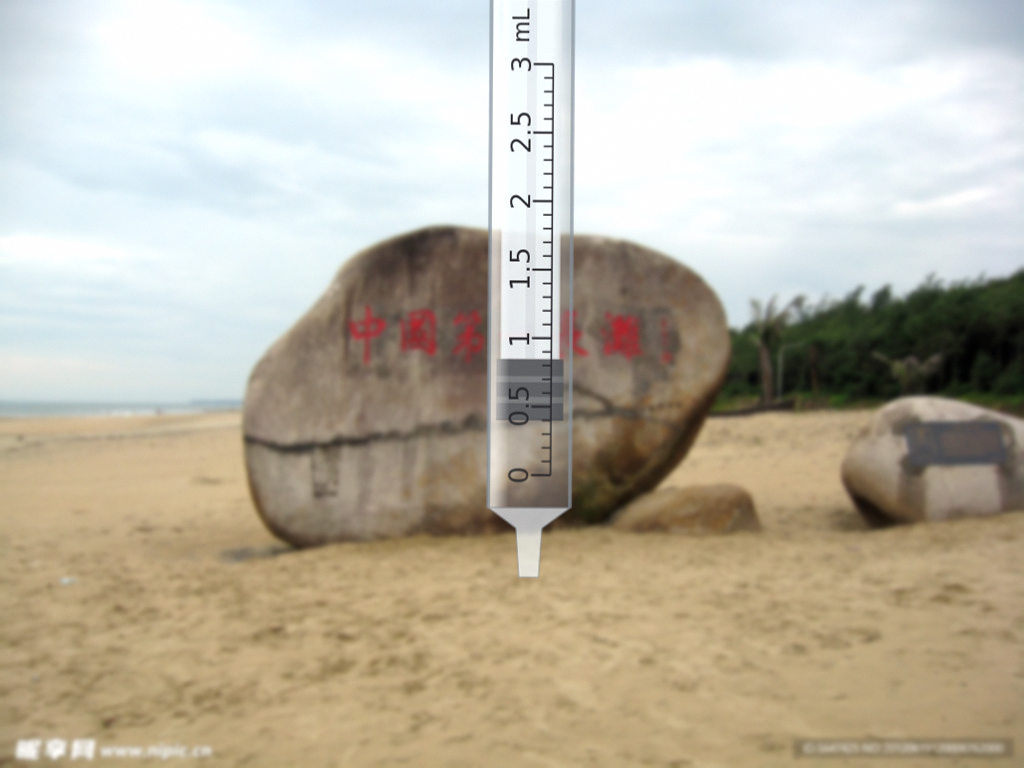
0.4 mL
